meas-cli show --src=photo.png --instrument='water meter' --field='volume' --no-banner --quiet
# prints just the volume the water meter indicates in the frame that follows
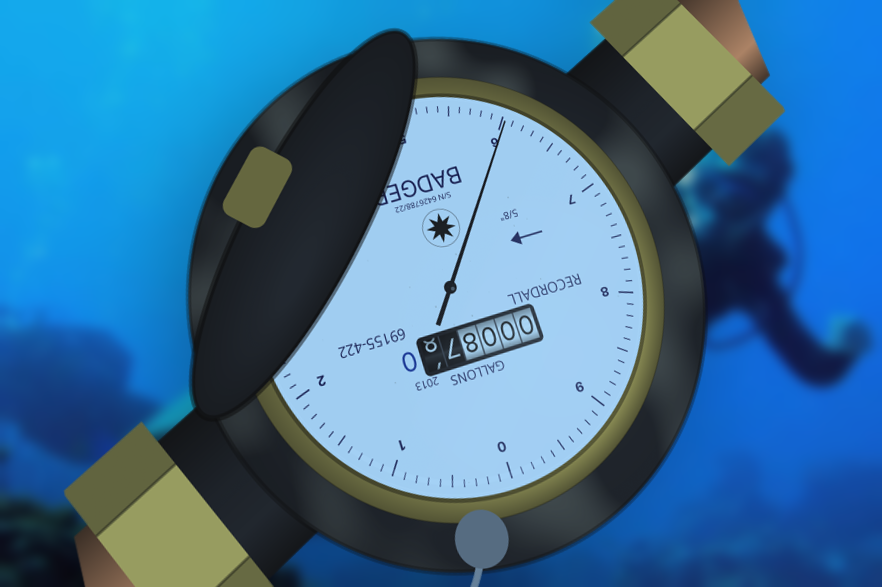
8776.0 gal
